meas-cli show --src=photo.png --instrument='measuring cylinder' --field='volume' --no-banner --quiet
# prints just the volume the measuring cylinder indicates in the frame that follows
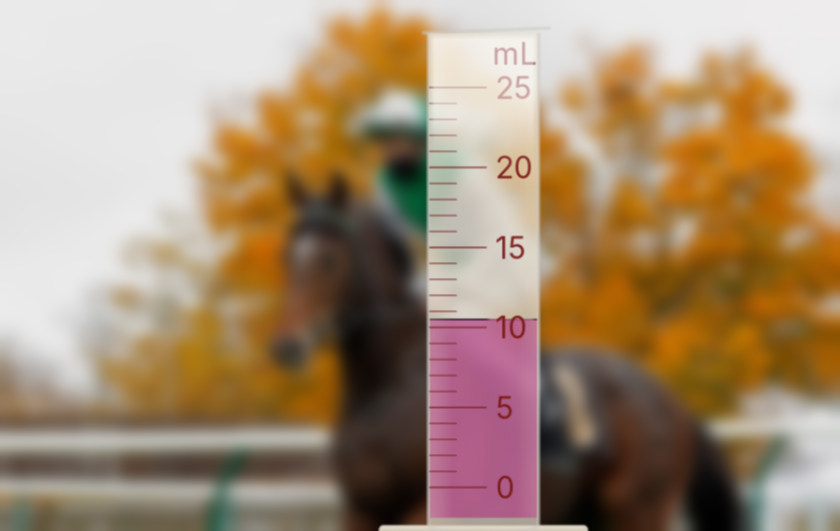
10.5 mL
